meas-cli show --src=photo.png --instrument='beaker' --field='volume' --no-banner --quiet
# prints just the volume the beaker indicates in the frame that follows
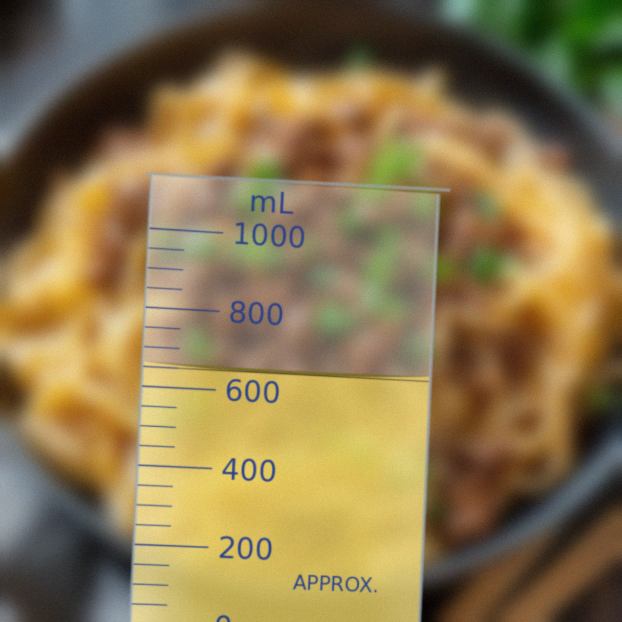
650 mL
